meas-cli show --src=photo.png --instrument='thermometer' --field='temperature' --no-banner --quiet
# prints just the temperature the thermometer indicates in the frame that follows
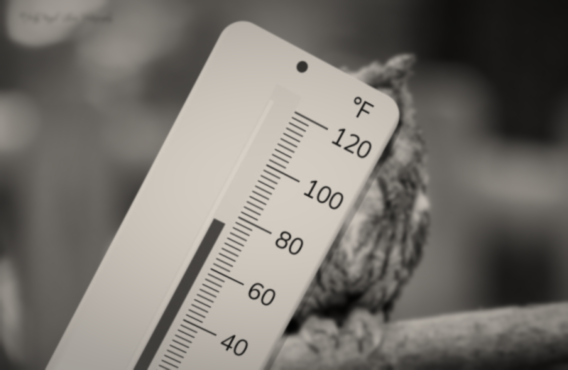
76 °F
